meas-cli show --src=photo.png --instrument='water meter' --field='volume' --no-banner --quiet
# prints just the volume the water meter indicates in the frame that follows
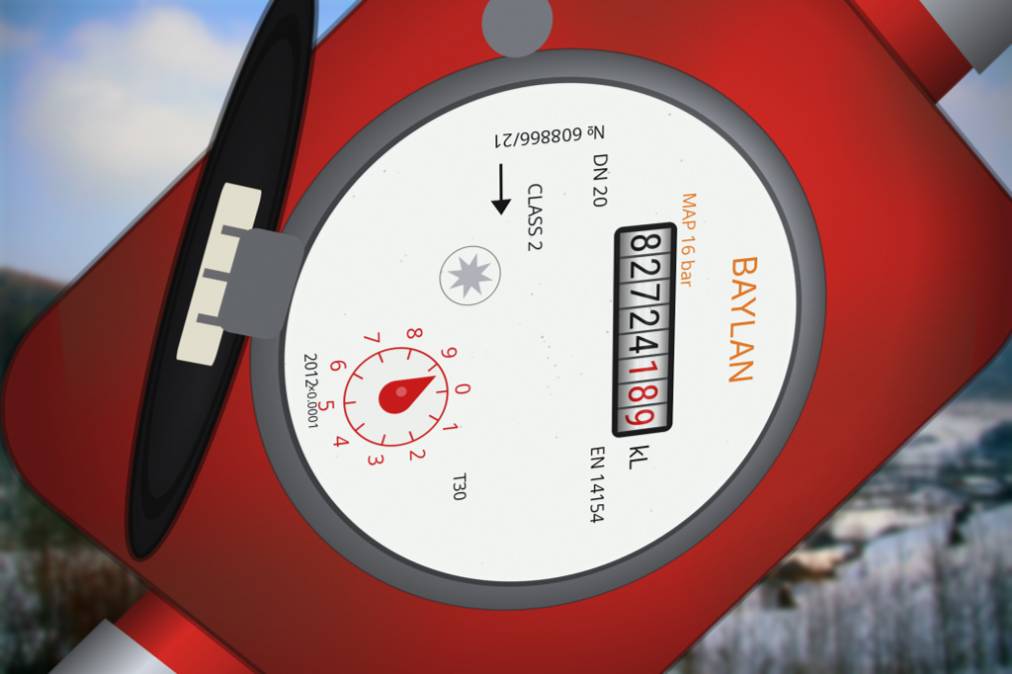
82724.1889 kL
